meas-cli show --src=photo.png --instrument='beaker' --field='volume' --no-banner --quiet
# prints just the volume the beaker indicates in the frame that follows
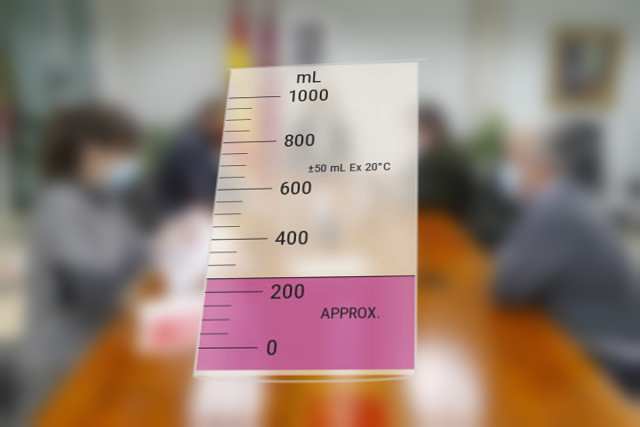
250 mL
